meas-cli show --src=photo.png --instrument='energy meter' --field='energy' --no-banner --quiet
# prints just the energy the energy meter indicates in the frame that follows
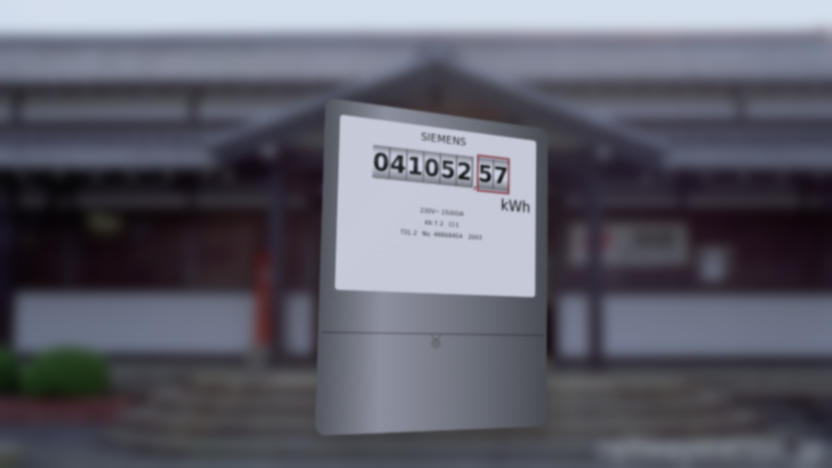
41052.57 kWh
